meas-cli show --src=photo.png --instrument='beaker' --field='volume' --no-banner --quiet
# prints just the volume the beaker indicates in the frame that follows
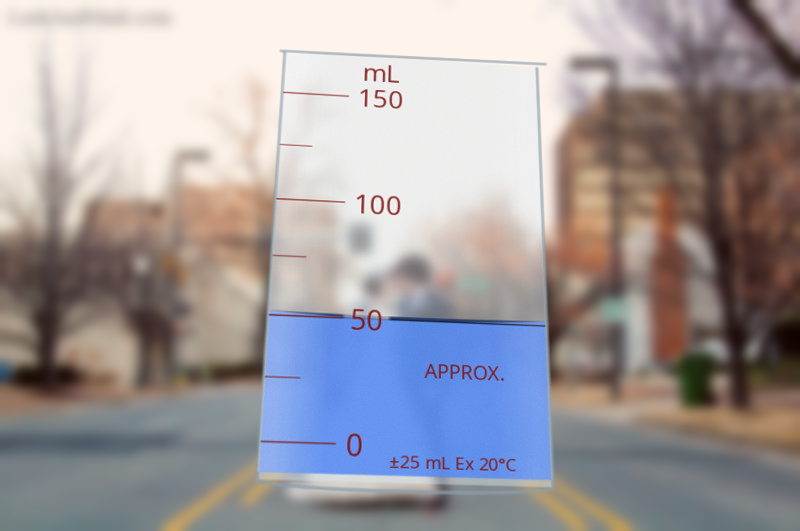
50 mL
